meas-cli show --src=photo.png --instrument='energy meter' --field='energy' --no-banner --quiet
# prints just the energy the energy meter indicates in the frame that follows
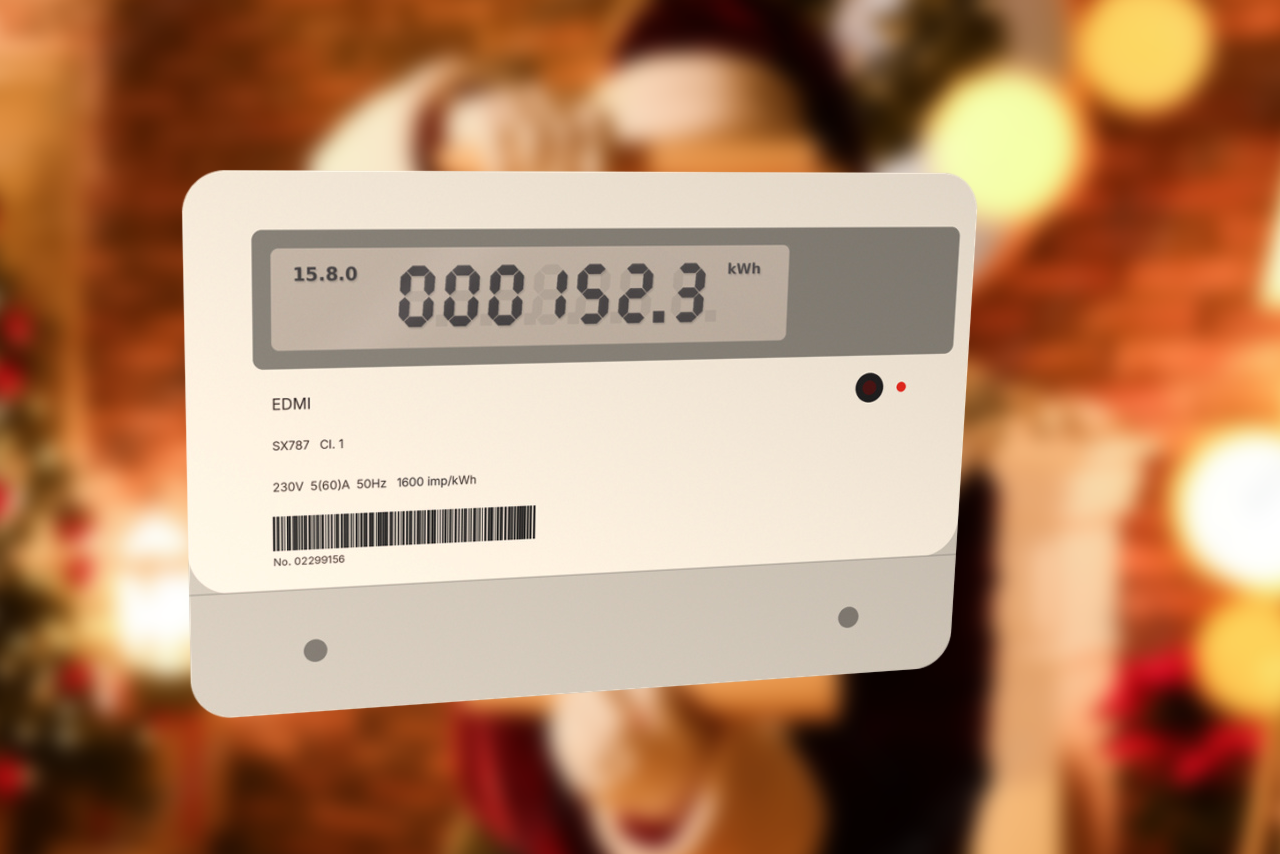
152.3 kWh
